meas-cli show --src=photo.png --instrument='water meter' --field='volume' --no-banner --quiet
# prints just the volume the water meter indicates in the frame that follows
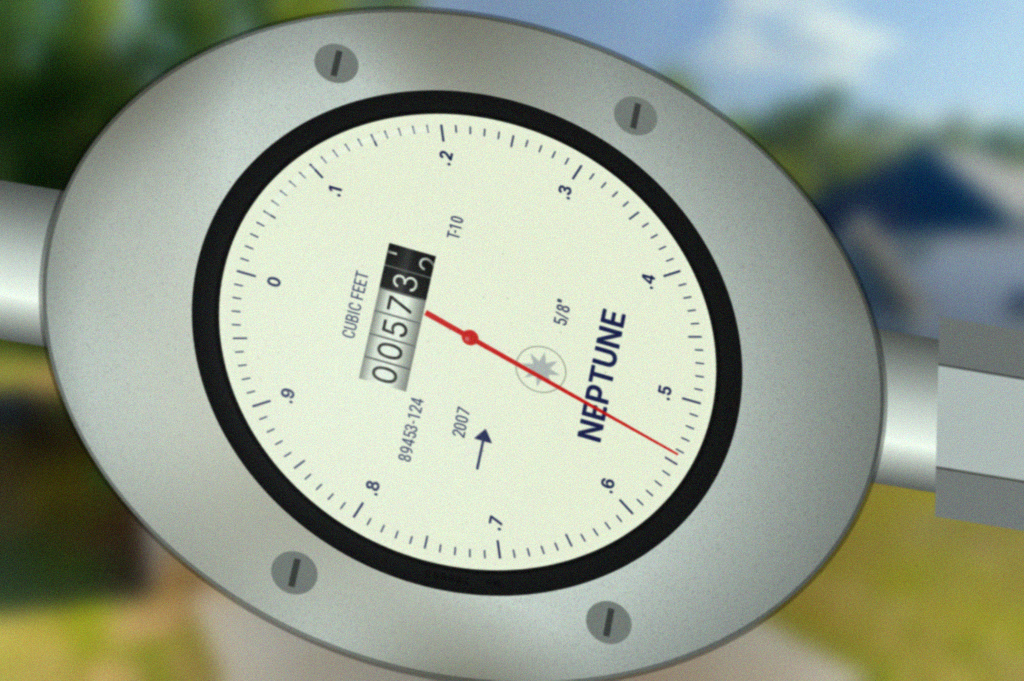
5731.54 ft³
